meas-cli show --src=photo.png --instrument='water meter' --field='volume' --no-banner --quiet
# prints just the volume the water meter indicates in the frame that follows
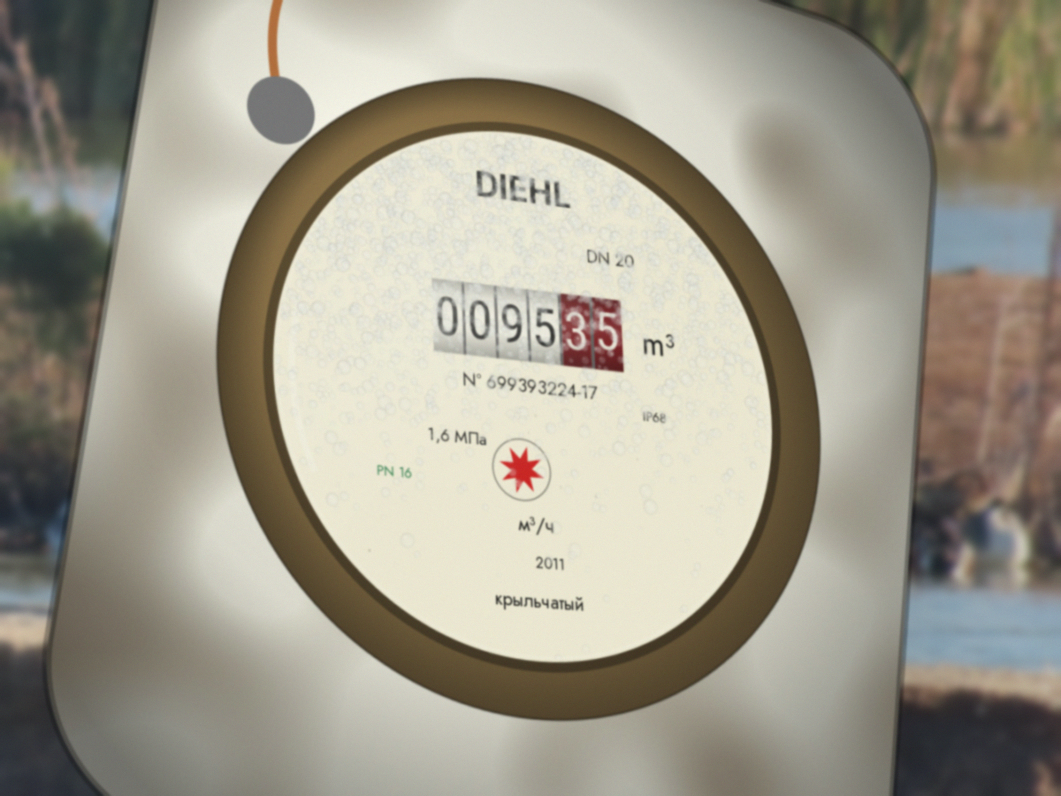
95.35 m³
